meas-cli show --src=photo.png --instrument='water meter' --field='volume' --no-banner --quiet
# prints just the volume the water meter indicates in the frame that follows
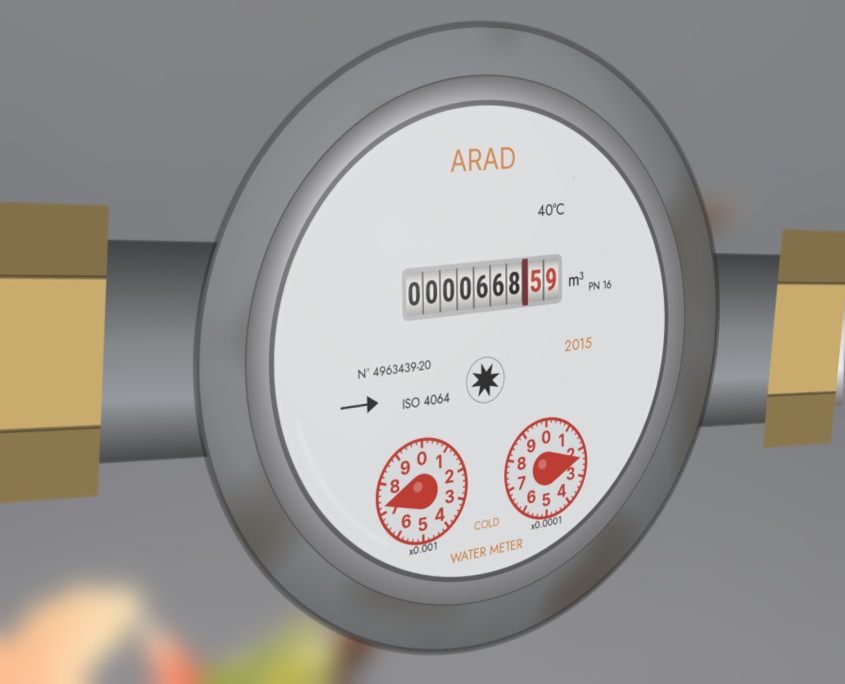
668.5972 m³
